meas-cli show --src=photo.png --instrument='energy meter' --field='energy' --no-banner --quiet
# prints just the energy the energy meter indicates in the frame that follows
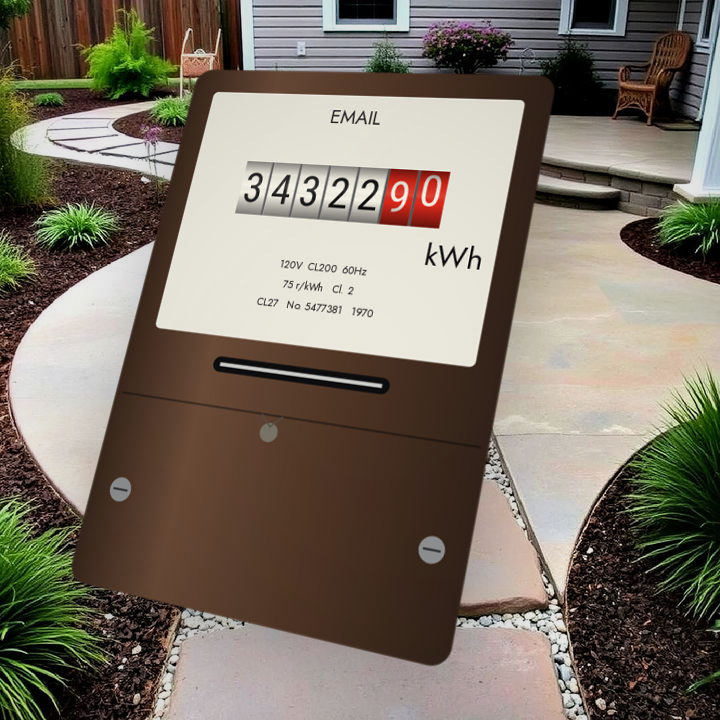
34322.90 kWh
